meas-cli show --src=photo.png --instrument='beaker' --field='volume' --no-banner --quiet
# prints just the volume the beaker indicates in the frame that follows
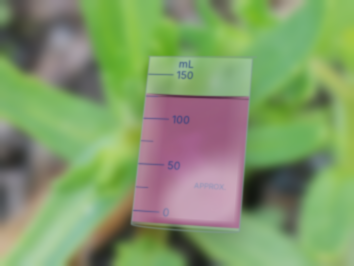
125 mL
